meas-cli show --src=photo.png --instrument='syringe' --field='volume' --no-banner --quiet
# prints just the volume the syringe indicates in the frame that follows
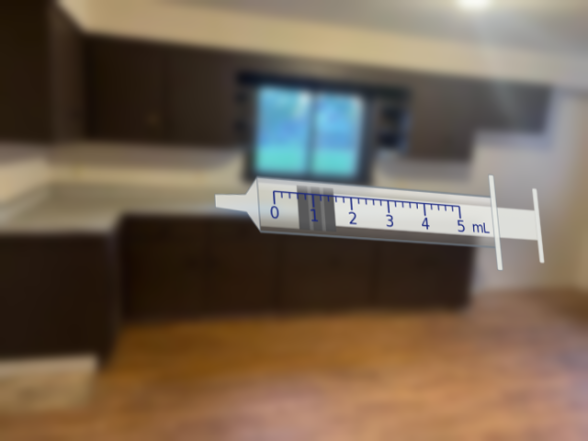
0.6 mL
